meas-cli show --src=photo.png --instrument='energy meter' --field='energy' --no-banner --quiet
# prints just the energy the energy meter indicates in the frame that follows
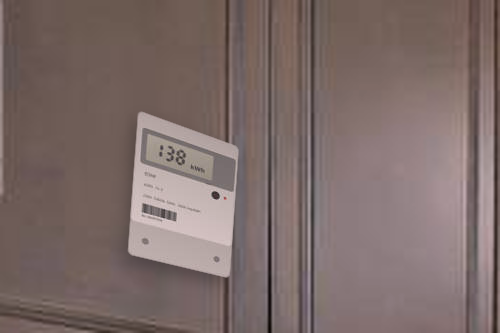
138 kWh
